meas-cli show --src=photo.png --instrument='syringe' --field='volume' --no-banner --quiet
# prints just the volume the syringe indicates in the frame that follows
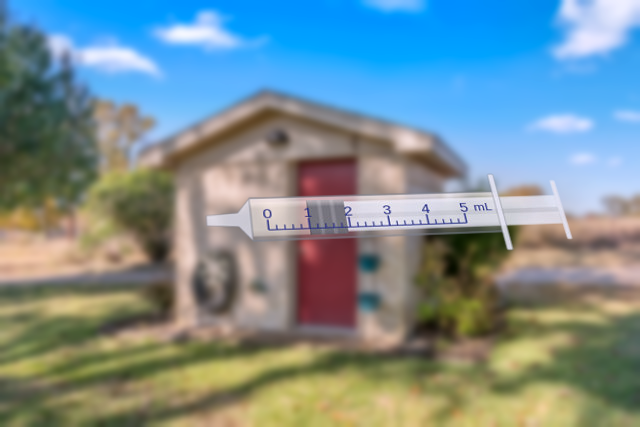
1 mL
